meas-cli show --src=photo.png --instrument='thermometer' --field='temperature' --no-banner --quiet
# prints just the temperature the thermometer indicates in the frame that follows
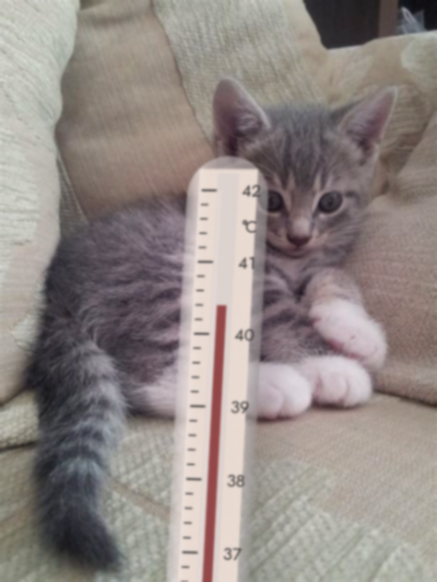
40.4 °C
